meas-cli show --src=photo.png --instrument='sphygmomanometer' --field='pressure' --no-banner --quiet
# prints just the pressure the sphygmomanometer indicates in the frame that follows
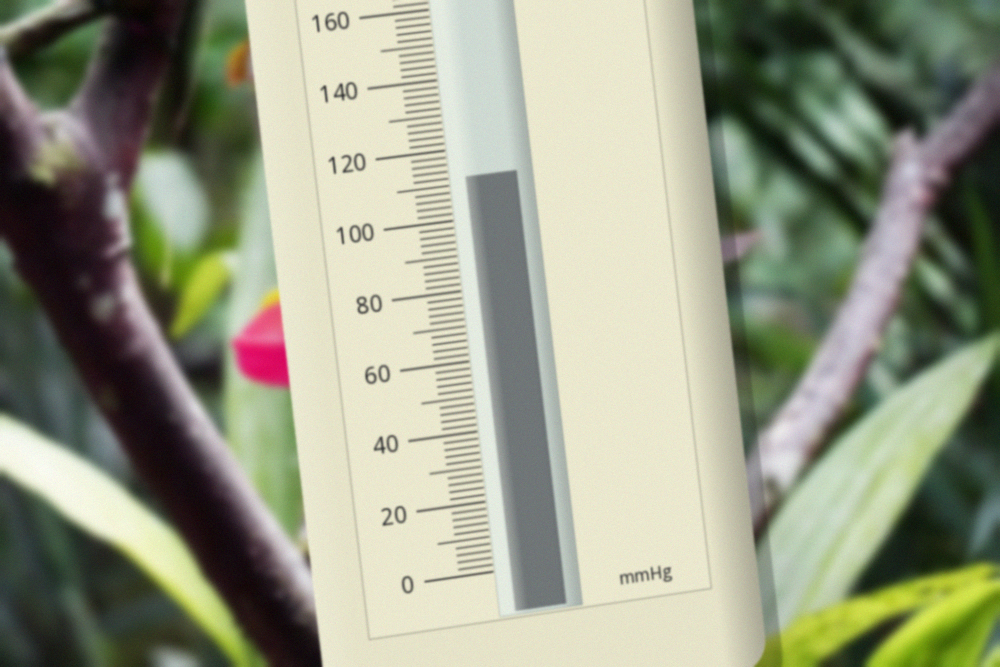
112 mmHg
